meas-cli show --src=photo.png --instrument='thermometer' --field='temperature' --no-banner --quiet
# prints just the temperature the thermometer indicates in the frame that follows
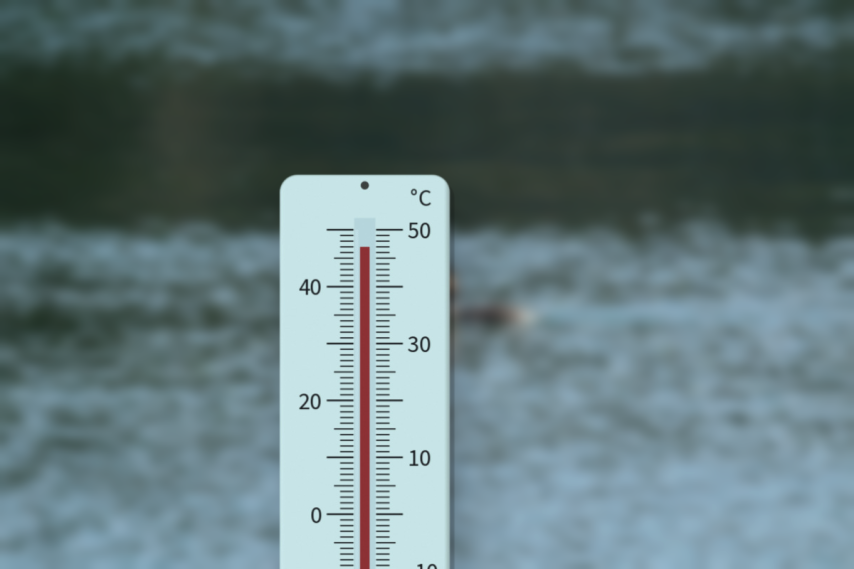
47 °C
